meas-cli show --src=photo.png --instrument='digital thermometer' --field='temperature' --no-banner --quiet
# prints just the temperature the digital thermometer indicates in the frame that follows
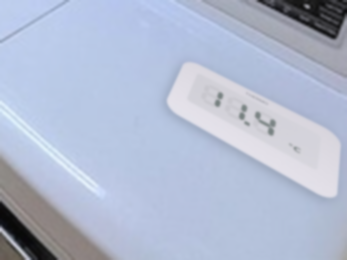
11.4 °C
